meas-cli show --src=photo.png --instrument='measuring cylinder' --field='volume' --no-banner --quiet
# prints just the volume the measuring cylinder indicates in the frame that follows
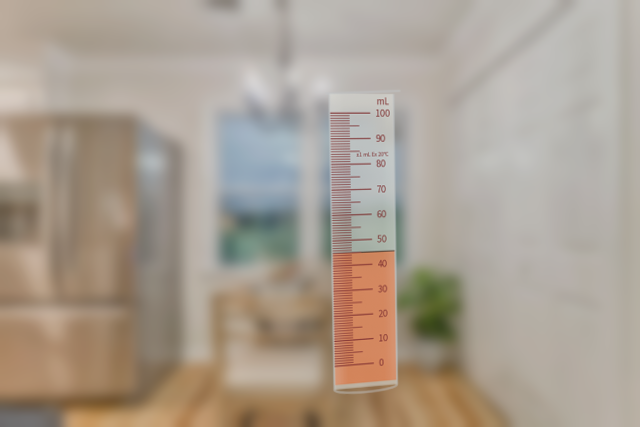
45 mL
